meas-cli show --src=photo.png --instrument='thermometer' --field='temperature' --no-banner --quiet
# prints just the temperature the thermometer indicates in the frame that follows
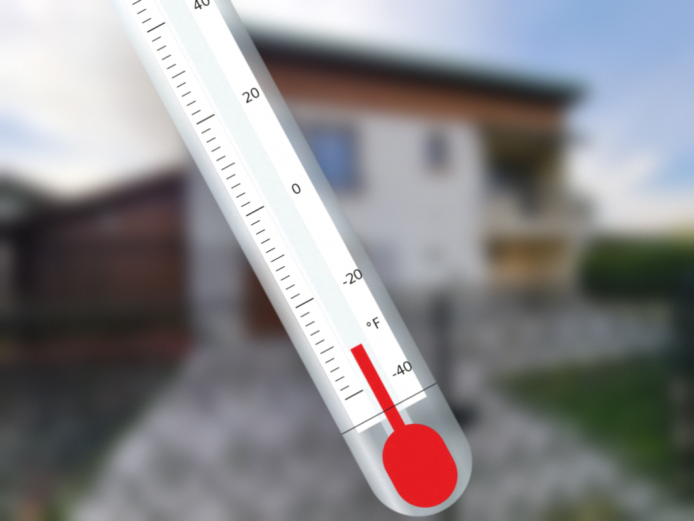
-32 °F
